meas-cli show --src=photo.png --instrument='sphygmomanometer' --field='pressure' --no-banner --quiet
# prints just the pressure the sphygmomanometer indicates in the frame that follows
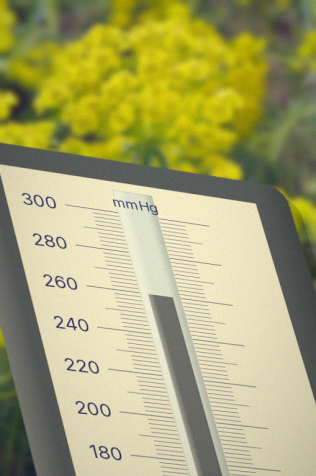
260 mmHg
